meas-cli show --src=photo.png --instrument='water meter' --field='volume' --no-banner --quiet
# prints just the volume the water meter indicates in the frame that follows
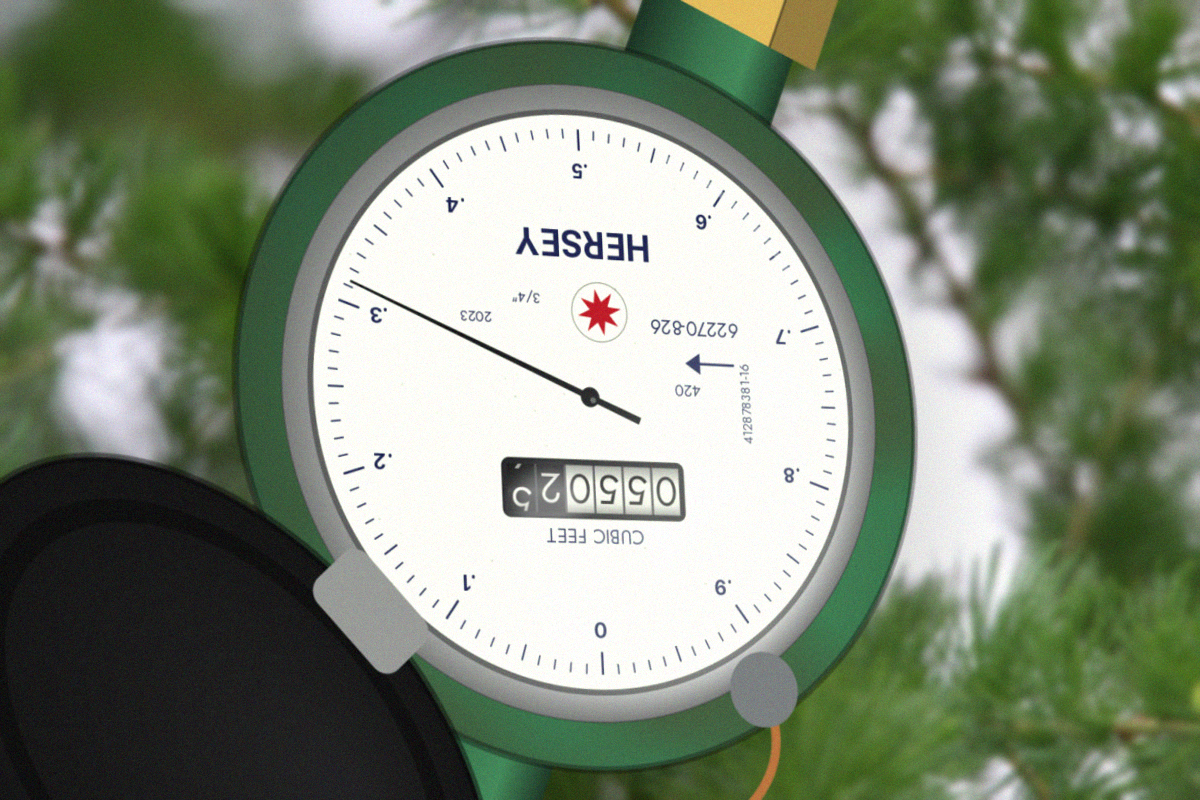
55025.31 ft³
